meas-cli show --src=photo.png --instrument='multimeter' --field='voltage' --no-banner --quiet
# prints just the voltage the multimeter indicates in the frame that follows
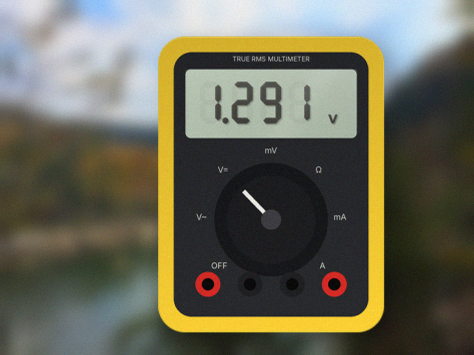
1.291 V
